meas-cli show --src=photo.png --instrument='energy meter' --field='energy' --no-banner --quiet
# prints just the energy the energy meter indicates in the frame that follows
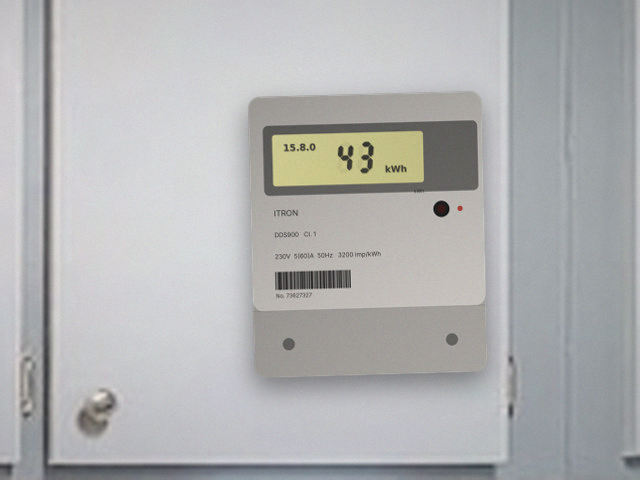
43 kWh
